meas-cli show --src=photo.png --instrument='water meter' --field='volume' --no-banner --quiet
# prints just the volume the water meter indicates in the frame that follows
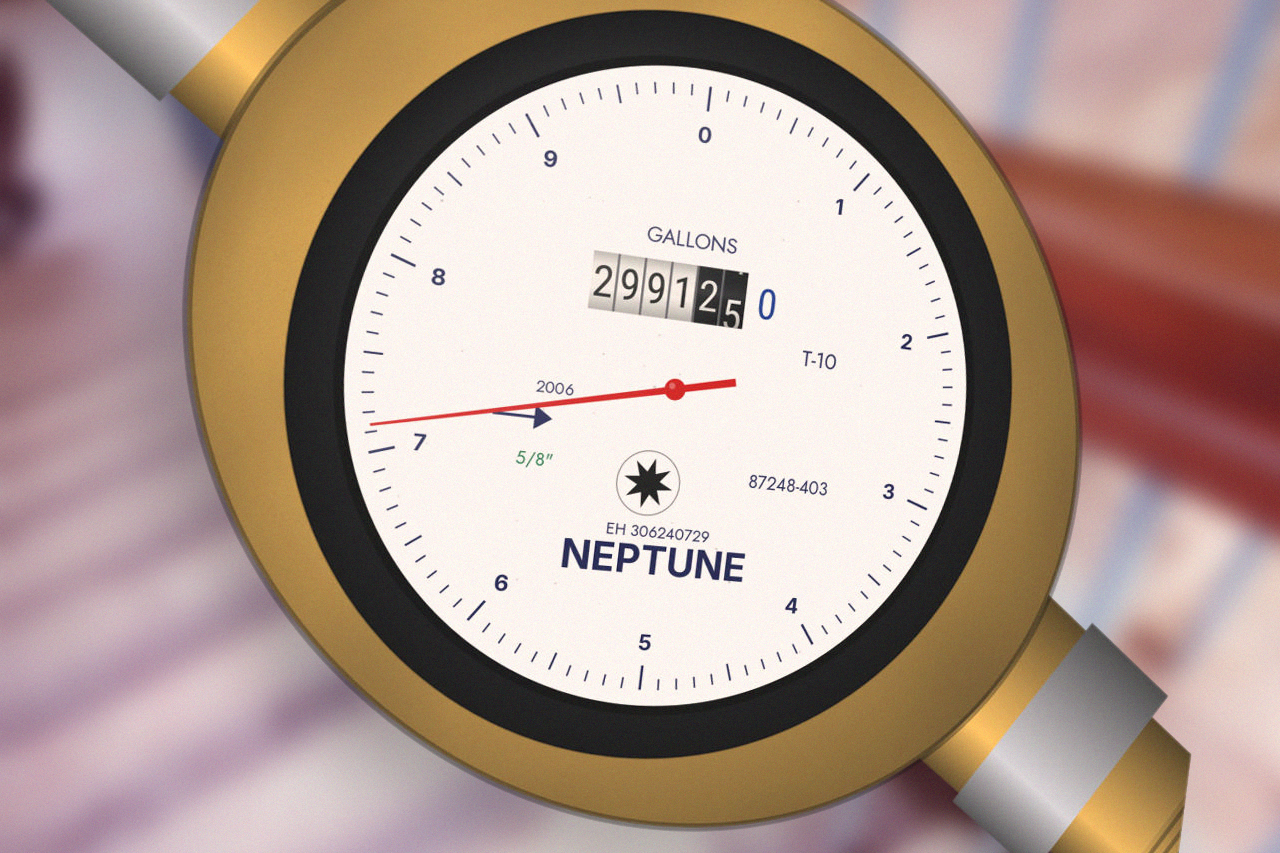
2991247.1 gal
